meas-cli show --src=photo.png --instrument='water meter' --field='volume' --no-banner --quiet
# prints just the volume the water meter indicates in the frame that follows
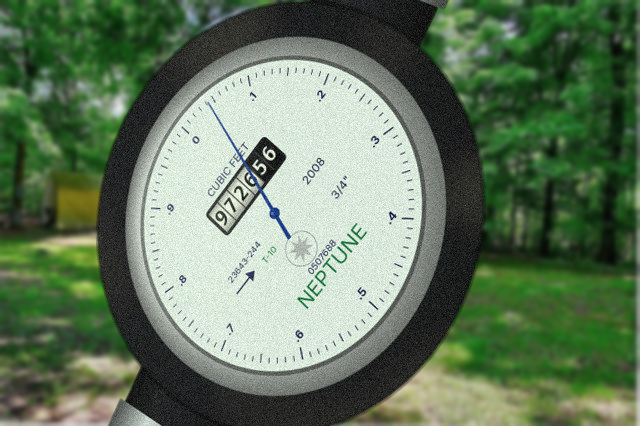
972656.04 ft³
